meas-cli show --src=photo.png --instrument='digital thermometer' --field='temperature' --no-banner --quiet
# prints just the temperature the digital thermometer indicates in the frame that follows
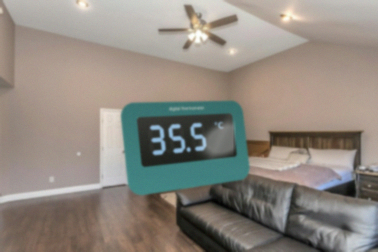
35.5 °C
